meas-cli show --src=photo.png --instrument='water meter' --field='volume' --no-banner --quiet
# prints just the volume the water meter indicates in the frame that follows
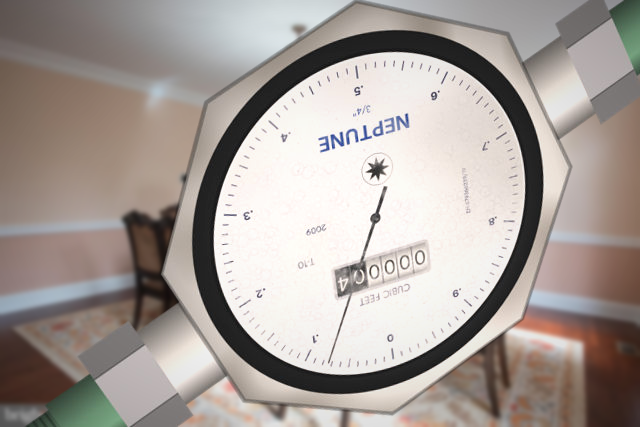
4.07 ft³
